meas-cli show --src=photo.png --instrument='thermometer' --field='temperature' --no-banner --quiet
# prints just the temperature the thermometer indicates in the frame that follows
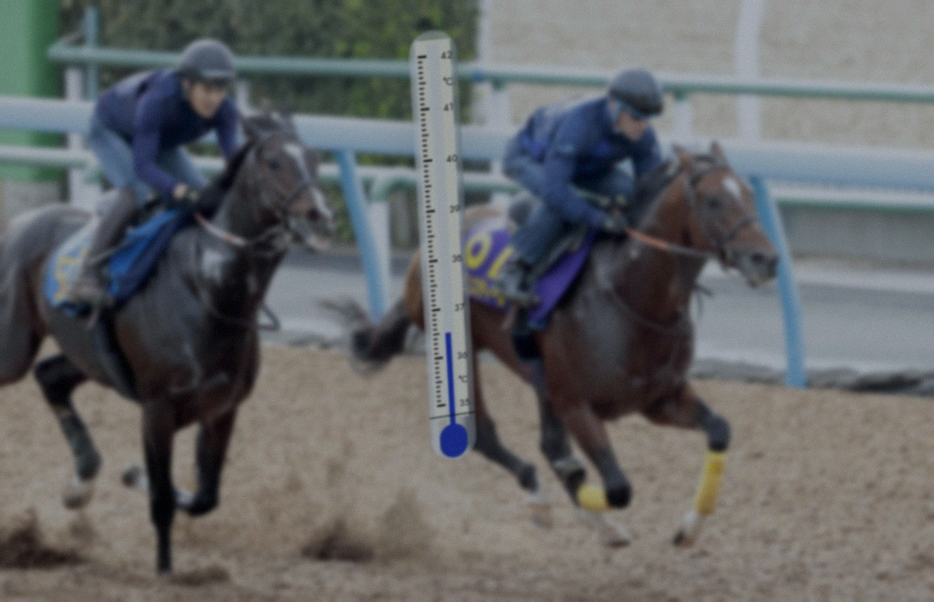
36.5 °C
